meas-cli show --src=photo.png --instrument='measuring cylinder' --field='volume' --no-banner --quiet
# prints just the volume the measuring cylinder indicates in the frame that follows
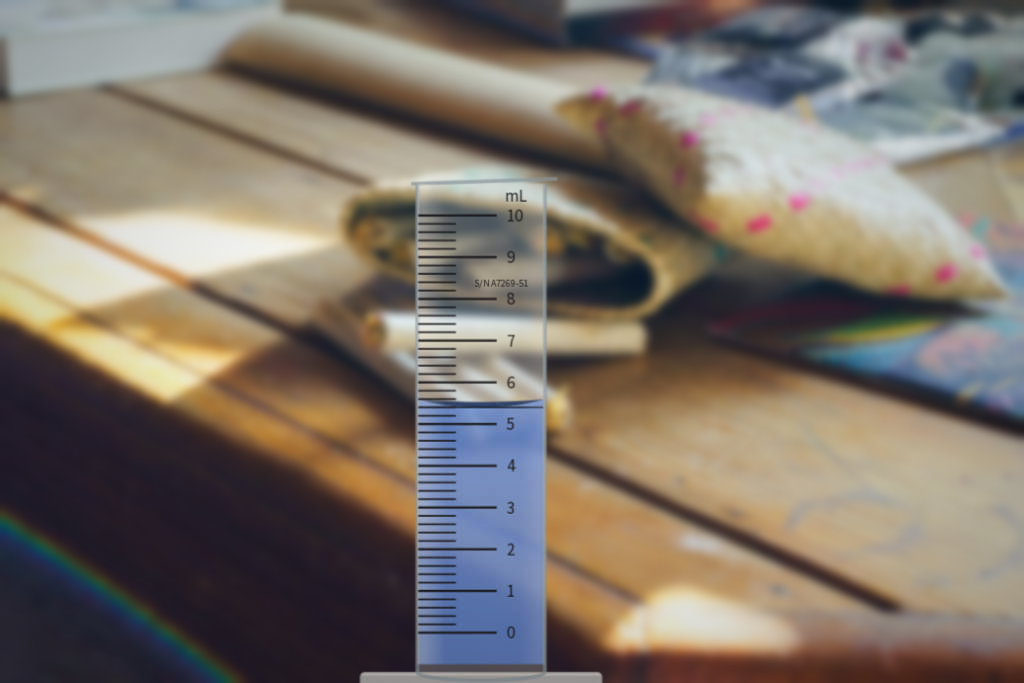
5.4 mL
